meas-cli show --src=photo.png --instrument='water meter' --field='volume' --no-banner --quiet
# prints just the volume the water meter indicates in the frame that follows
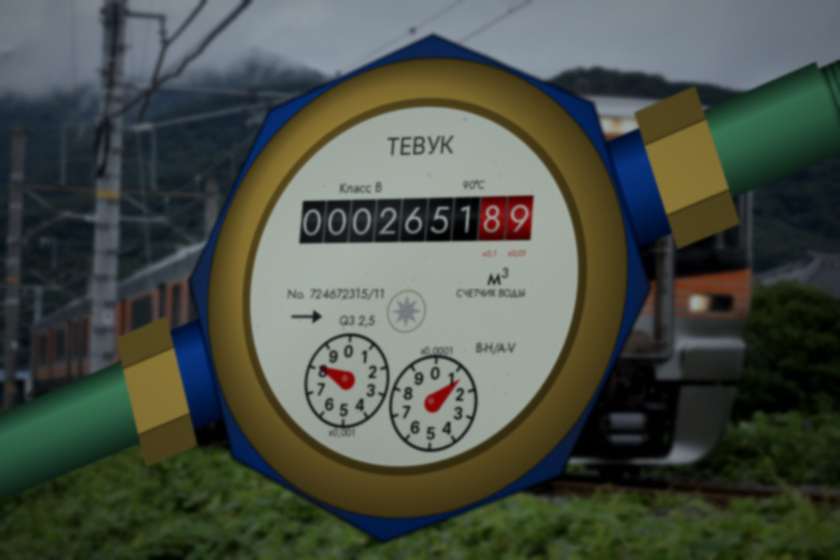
2651.8981 m³
